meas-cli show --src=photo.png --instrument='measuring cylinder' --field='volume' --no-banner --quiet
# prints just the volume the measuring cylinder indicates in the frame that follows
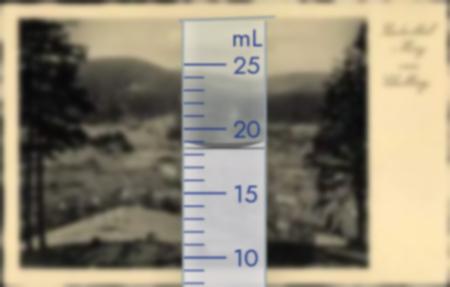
18.5 mL
